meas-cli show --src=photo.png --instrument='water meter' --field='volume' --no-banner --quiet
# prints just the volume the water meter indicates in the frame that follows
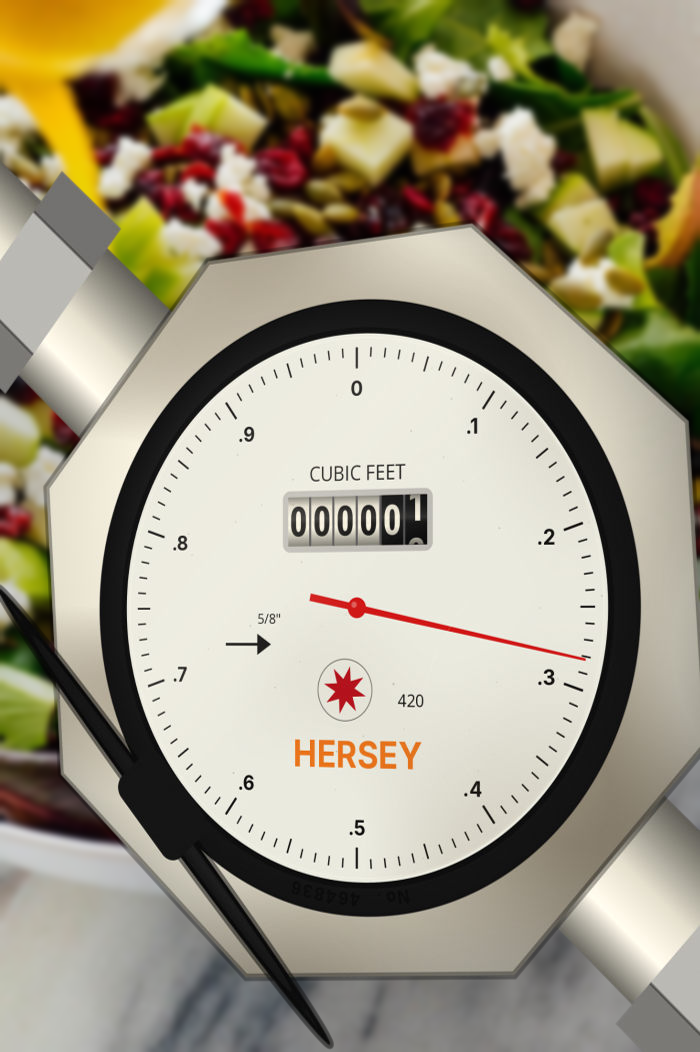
1.28 ft³
